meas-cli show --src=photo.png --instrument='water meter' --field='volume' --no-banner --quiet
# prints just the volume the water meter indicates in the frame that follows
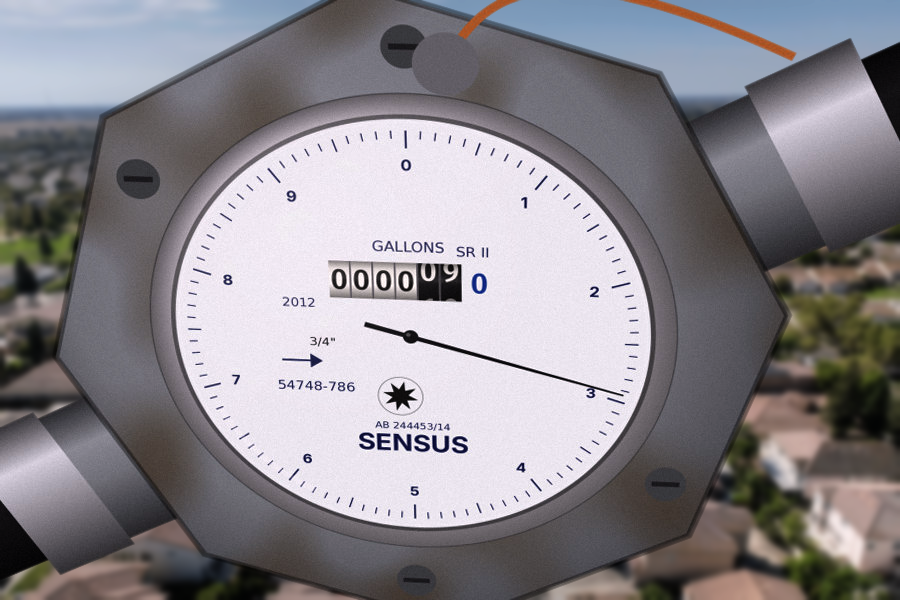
92.9 gal
